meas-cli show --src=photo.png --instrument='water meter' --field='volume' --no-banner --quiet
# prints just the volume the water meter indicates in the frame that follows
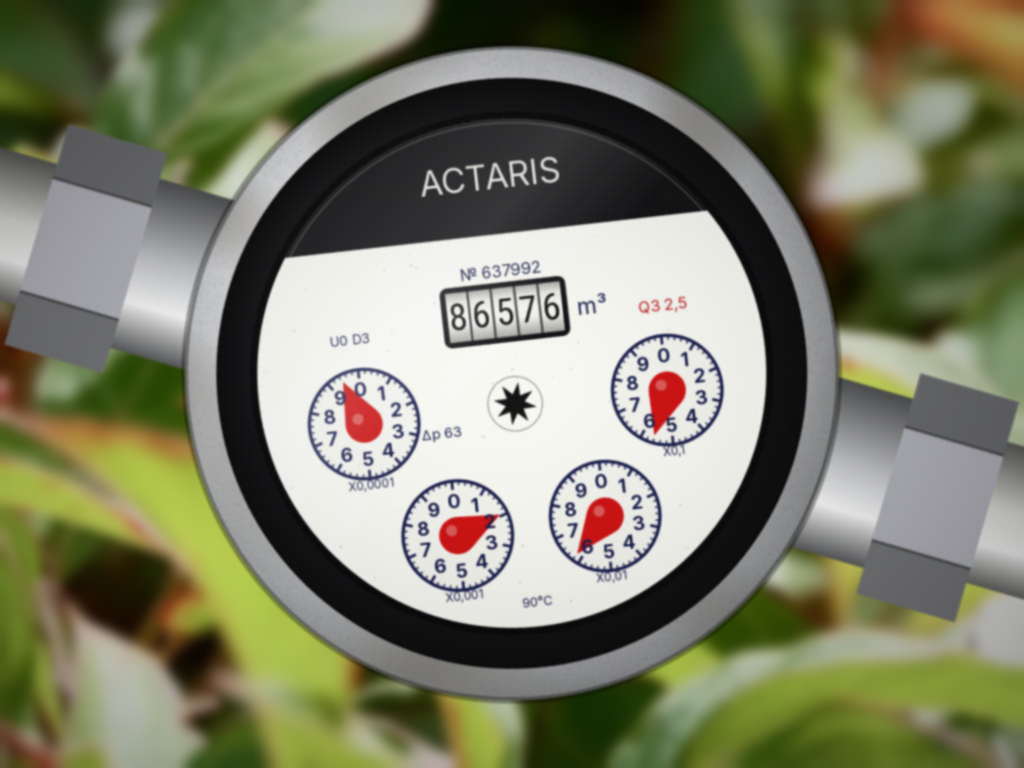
86576.5619 m³
